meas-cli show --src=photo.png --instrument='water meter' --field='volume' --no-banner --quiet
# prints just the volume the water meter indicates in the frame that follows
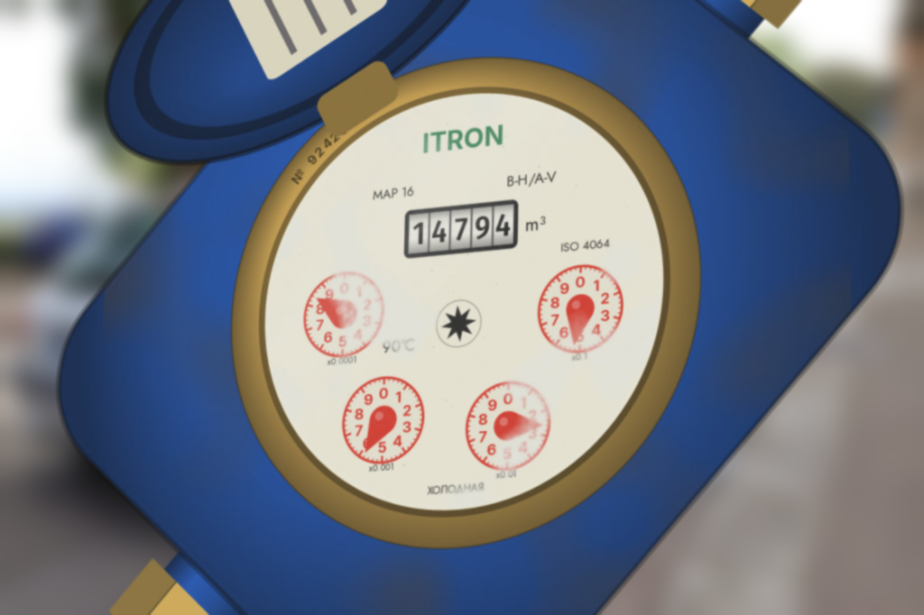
14794.5258 m³
